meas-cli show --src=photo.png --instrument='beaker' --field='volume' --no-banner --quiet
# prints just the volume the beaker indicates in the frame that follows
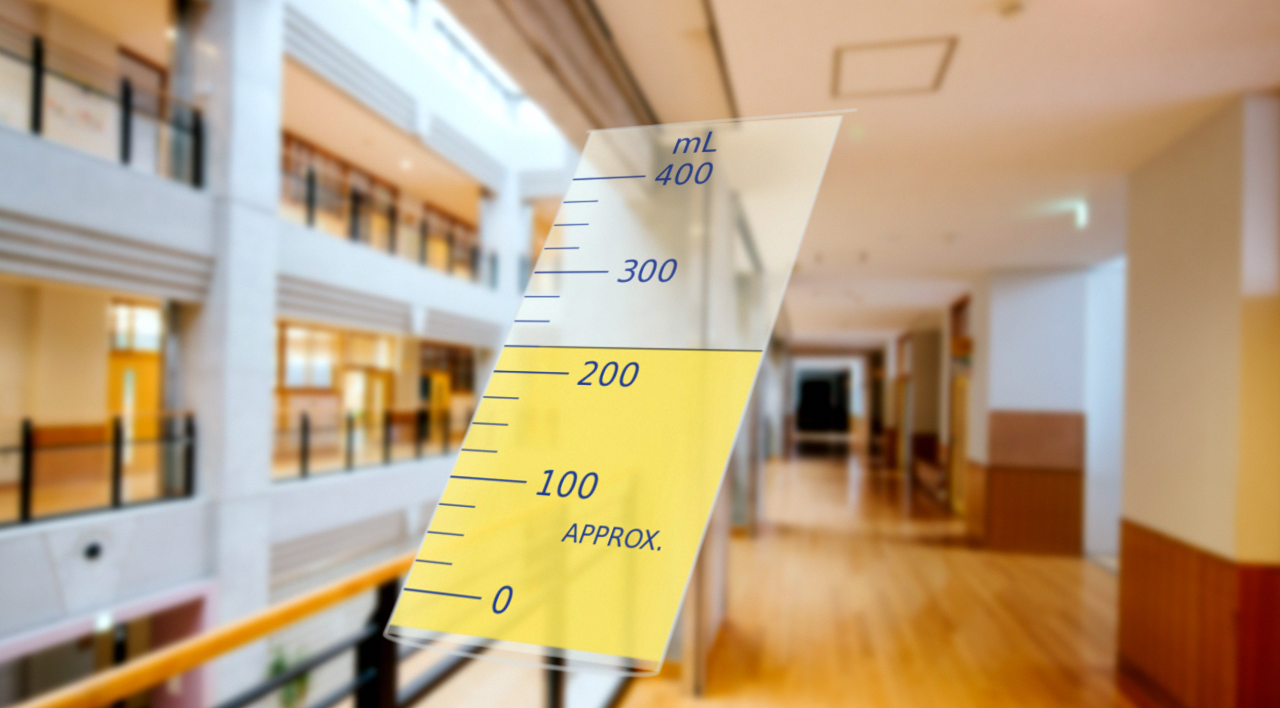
225 mL
